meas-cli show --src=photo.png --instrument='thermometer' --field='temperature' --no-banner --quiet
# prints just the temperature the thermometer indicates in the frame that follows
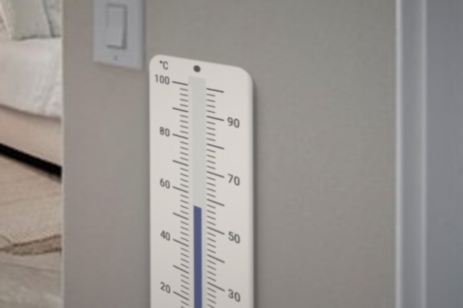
56 °C
